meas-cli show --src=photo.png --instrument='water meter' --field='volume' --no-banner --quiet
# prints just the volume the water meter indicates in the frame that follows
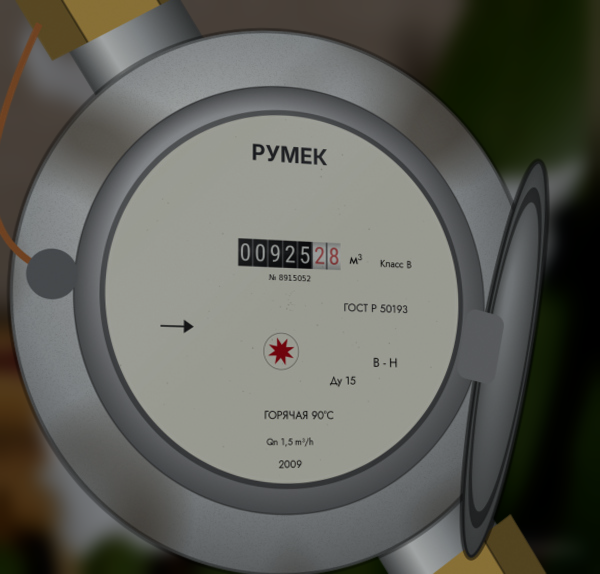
925.28 m³
